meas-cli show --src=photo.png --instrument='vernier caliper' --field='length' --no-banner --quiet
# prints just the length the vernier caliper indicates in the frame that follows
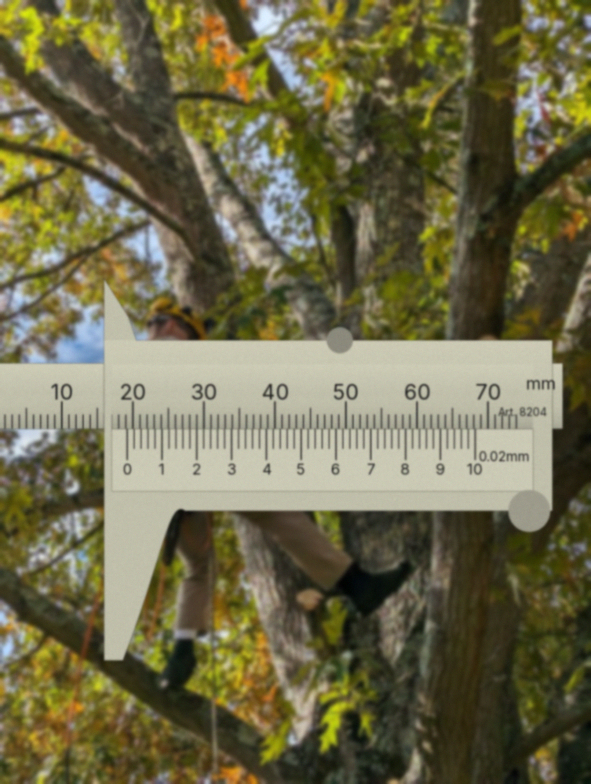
19.2 mm
